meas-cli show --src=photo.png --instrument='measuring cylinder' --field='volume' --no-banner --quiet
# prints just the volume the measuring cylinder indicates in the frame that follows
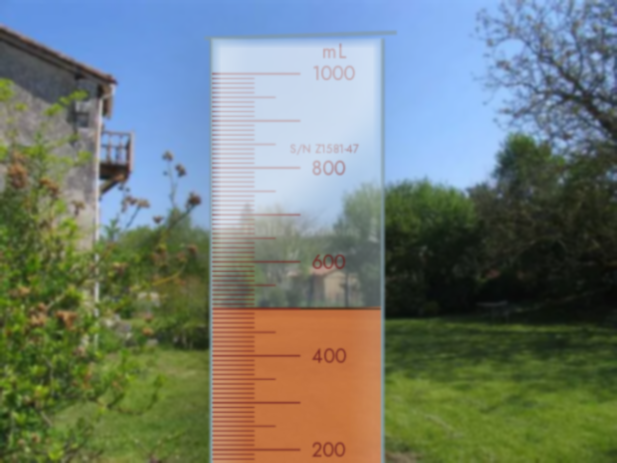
500 mL
